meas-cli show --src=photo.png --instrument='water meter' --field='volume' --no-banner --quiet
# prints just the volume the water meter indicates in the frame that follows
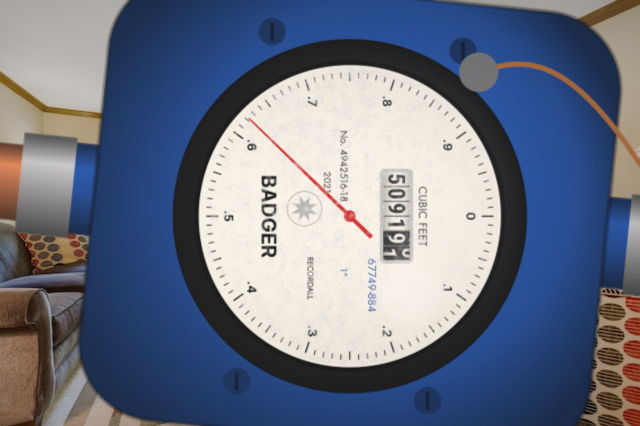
509190.62 ft³
